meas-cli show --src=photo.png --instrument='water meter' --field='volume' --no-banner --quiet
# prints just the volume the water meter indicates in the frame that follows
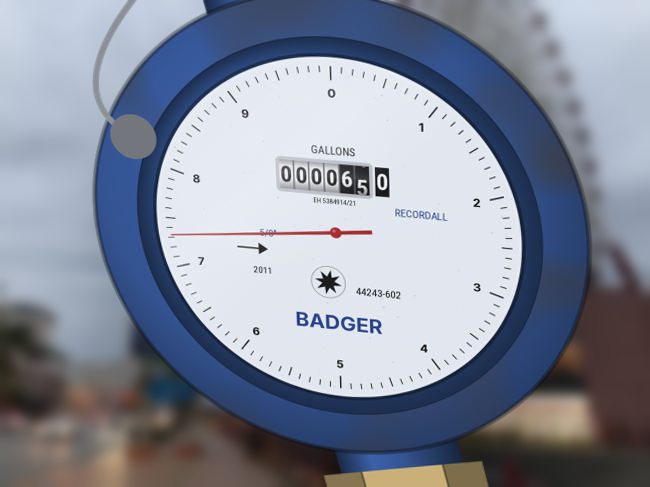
647.3 gal
